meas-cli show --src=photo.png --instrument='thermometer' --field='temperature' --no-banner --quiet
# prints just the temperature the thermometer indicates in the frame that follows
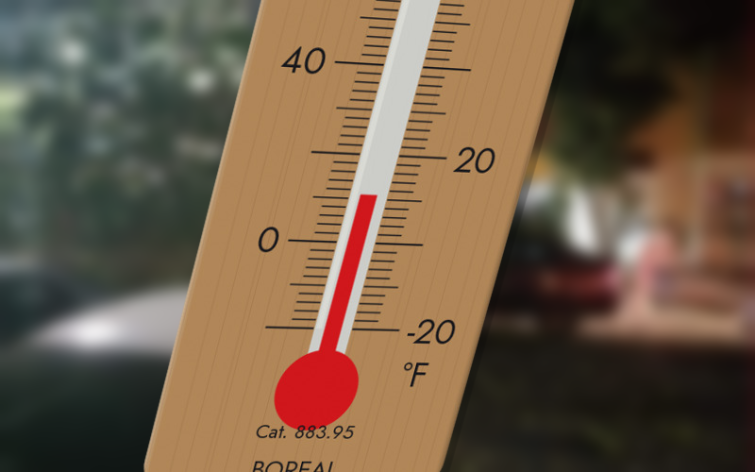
11 °F
